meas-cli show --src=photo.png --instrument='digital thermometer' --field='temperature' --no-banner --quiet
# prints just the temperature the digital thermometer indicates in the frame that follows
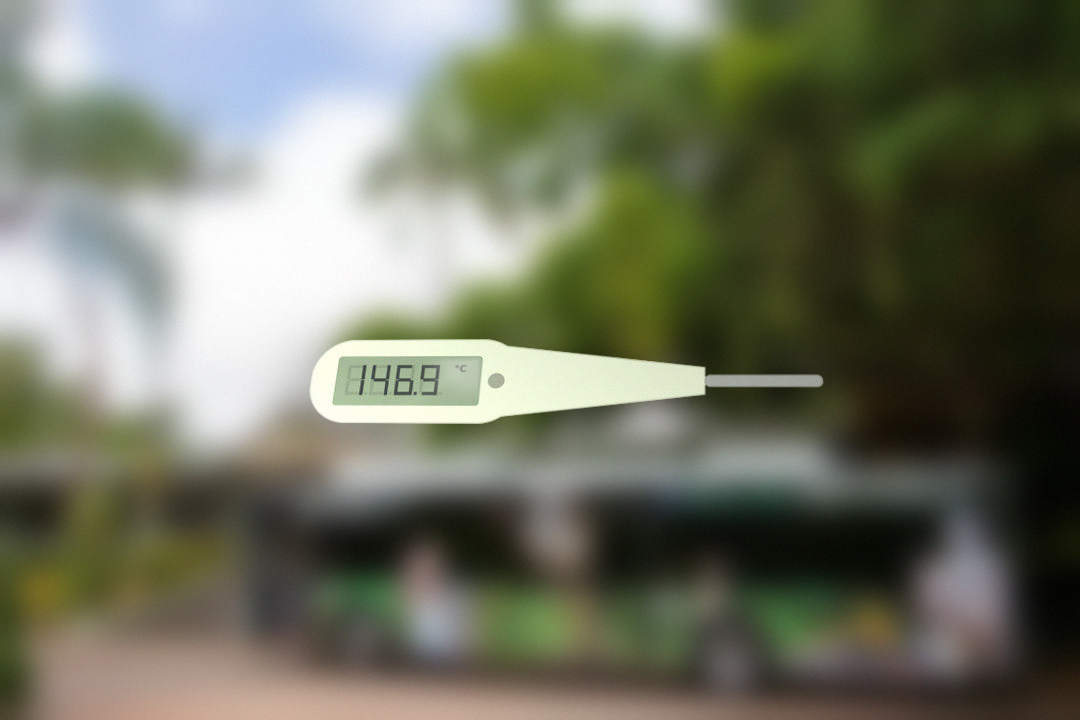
146.9 °C
